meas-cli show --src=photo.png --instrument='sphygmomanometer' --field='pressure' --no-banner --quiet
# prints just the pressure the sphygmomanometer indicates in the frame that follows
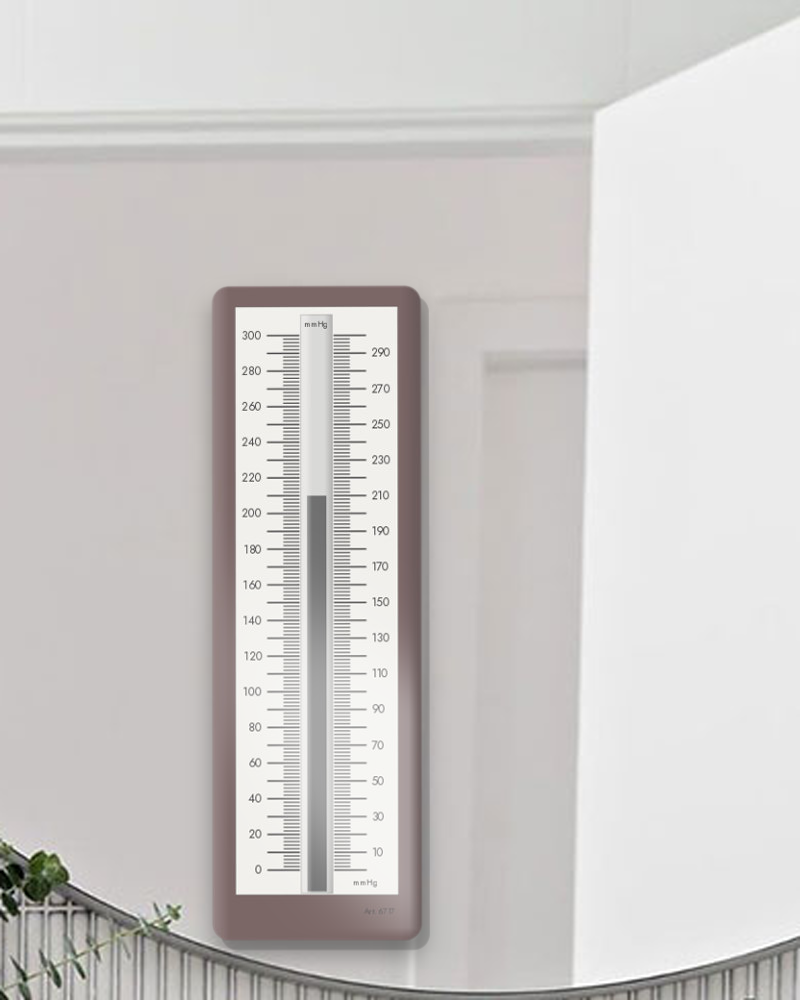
210 mmHg
